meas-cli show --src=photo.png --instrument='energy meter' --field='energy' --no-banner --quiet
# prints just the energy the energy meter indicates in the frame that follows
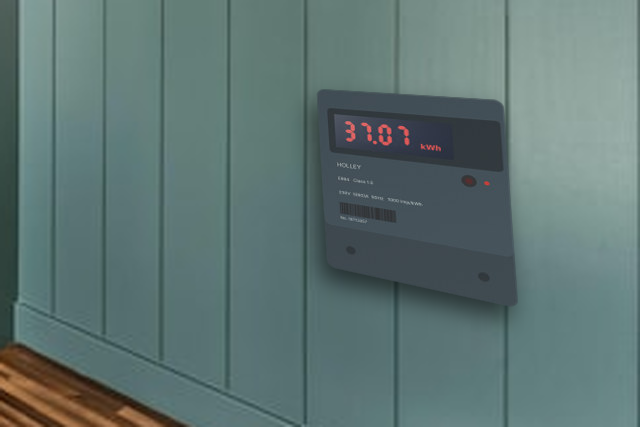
37.07 kWh
